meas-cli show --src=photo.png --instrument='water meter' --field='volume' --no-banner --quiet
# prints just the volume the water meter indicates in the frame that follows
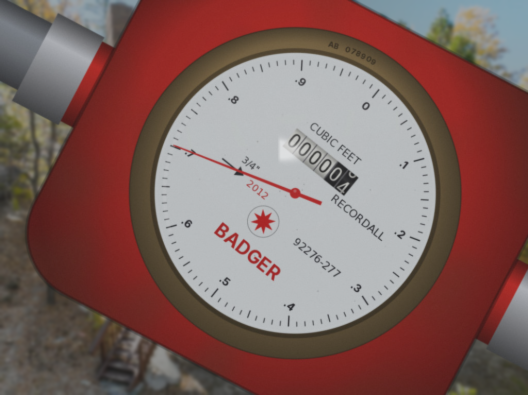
3.70 ft³
